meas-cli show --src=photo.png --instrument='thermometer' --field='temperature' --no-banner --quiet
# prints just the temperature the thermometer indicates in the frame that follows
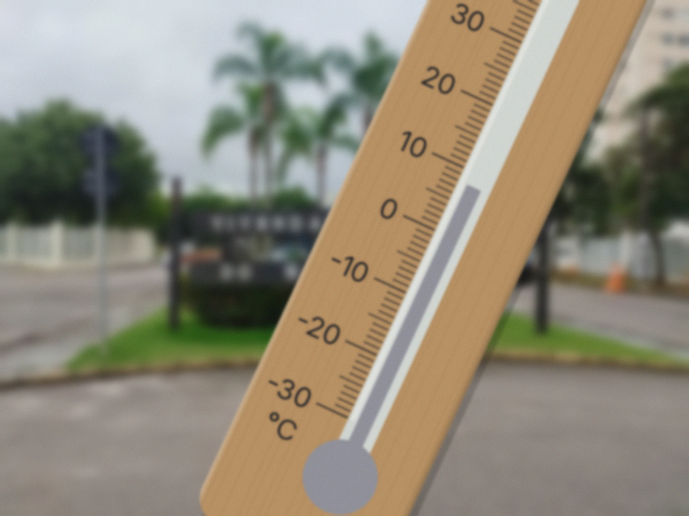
8 °C
